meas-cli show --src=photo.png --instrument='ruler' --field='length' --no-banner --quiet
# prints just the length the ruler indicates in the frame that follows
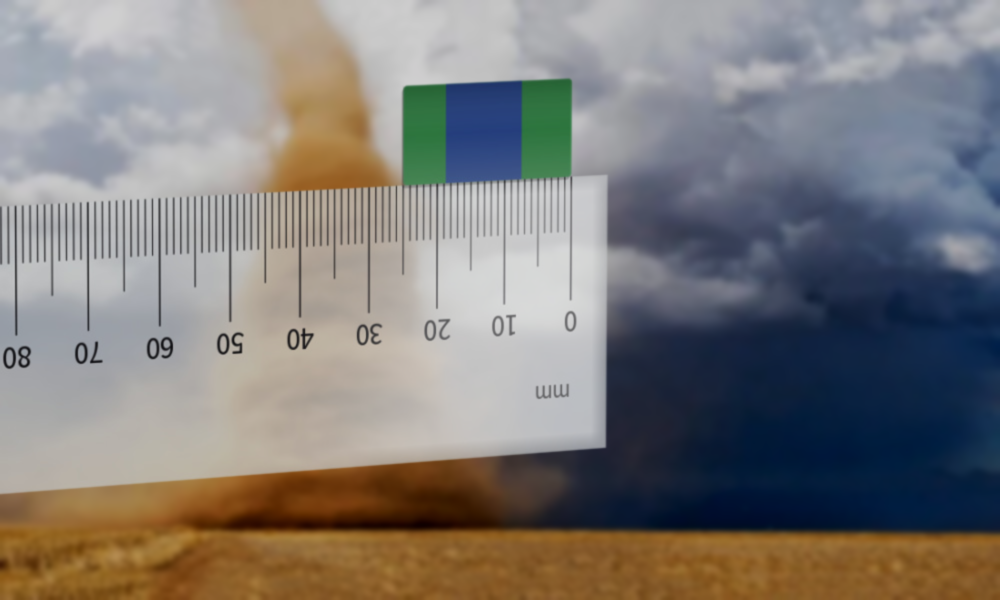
25 mm
